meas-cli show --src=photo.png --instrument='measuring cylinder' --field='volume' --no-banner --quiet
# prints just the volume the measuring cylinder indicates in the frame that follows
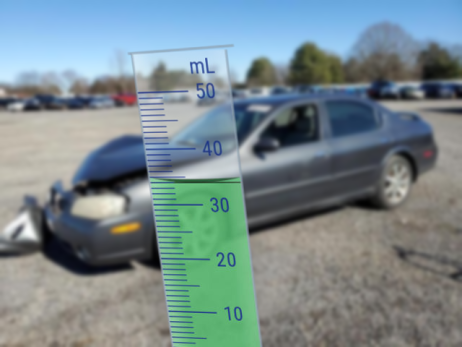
34 mL
